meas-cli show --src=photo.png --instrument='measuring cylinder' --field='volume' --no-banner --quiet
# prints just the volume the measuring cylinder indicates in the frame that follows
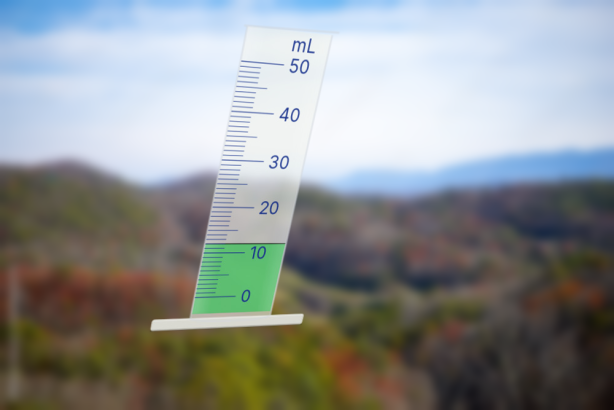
12 mL
